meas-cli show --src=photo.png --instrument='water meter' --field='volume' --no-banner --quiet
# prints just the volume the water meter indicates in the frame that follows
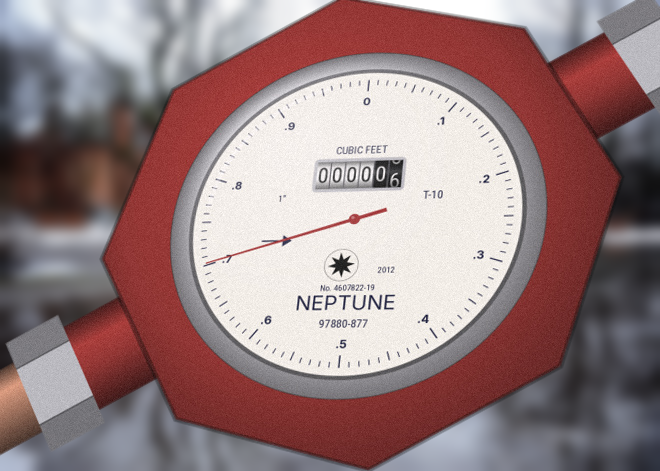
5.70 ft³
